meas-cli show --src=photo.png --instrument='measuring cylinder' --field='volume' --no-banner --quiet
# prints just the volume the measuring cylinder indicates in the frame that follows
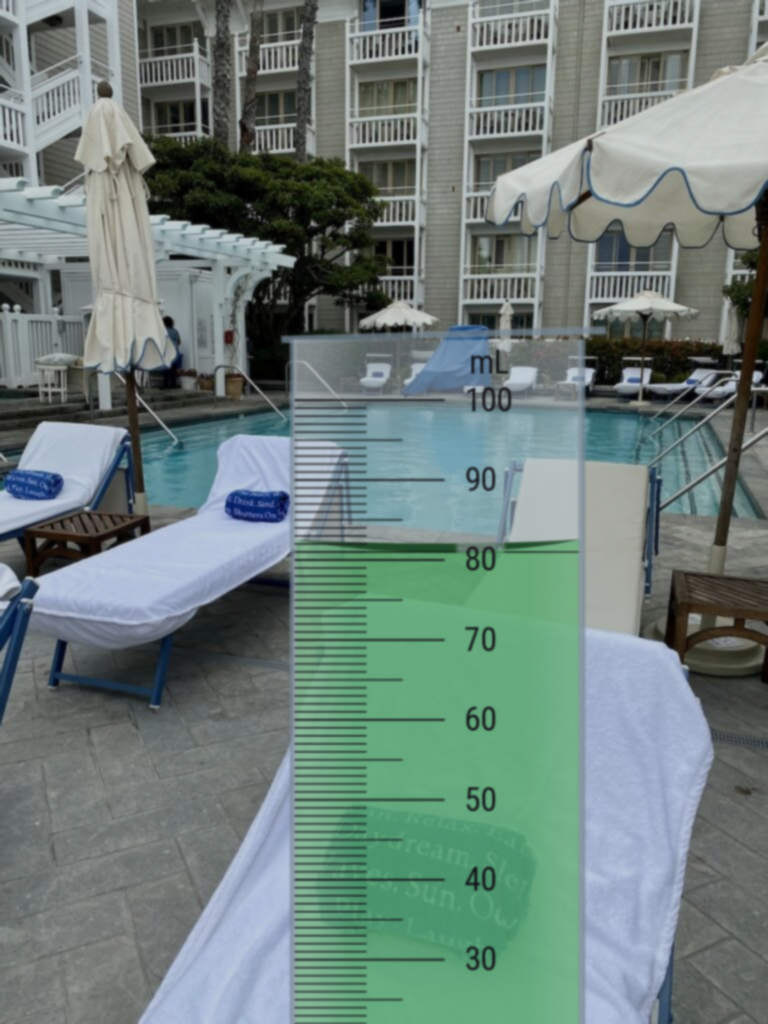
81 mL
